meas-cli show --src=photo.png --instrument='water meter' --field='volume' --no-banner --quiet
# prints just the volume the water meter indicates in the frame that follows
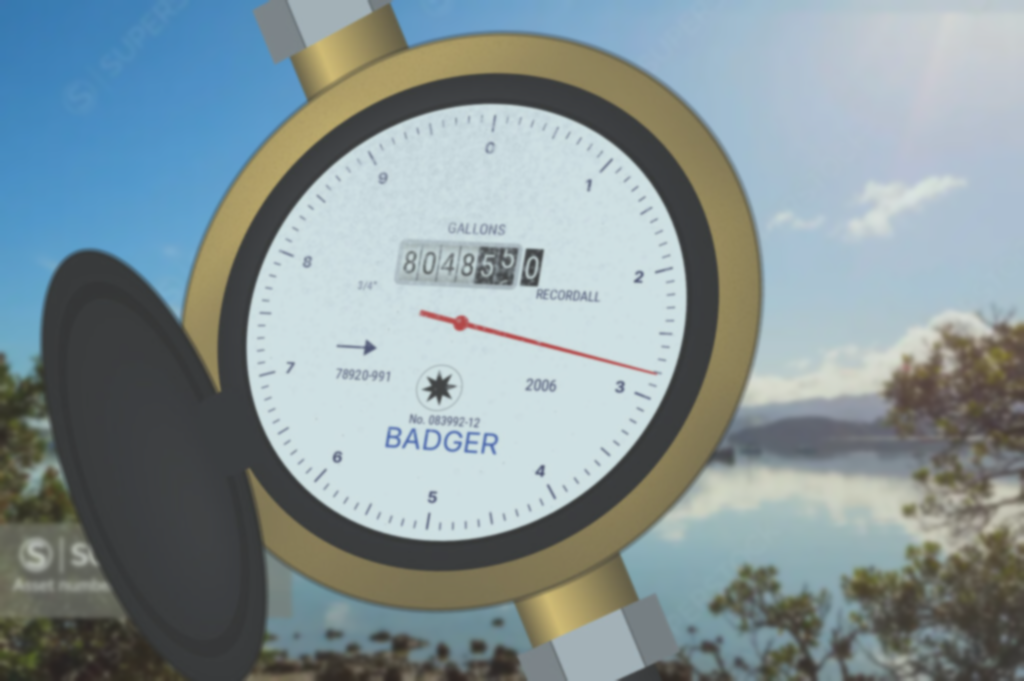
8048552.8 gal
